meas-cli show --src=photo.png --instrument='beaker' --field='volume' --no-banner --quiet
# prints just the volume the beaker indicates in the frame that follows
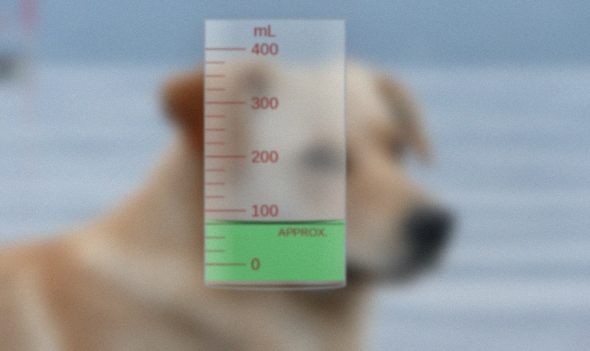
75 mL
